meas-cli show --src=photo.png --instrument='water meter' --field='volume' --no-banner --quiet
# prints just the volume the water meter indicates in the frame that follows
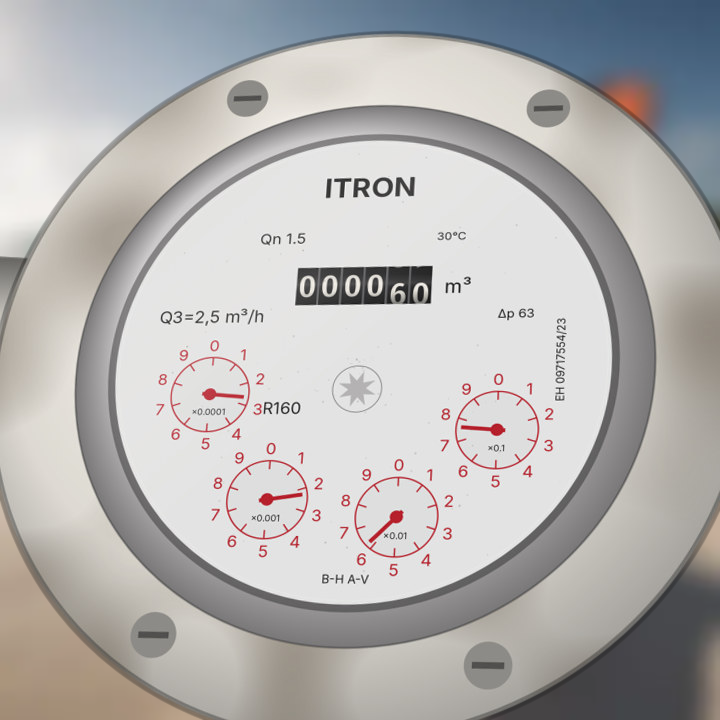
59.7622 m³
